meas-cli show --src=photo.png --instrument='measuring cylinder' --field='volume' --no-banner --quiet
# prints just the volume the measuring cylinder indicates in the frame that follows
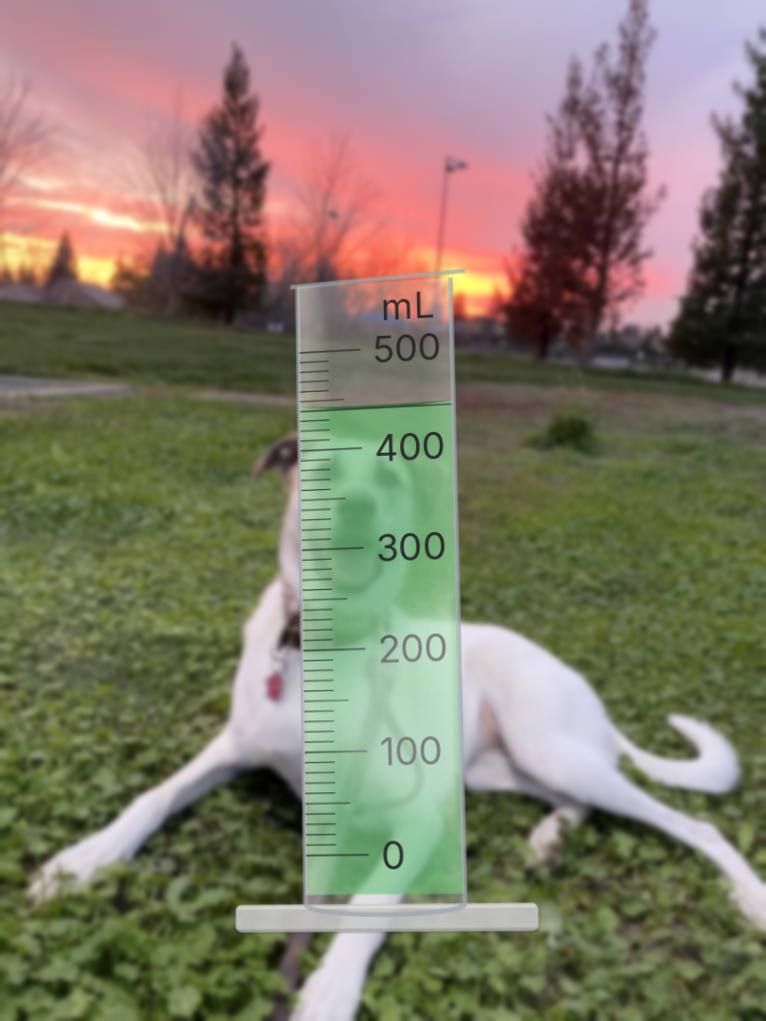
440 mL
